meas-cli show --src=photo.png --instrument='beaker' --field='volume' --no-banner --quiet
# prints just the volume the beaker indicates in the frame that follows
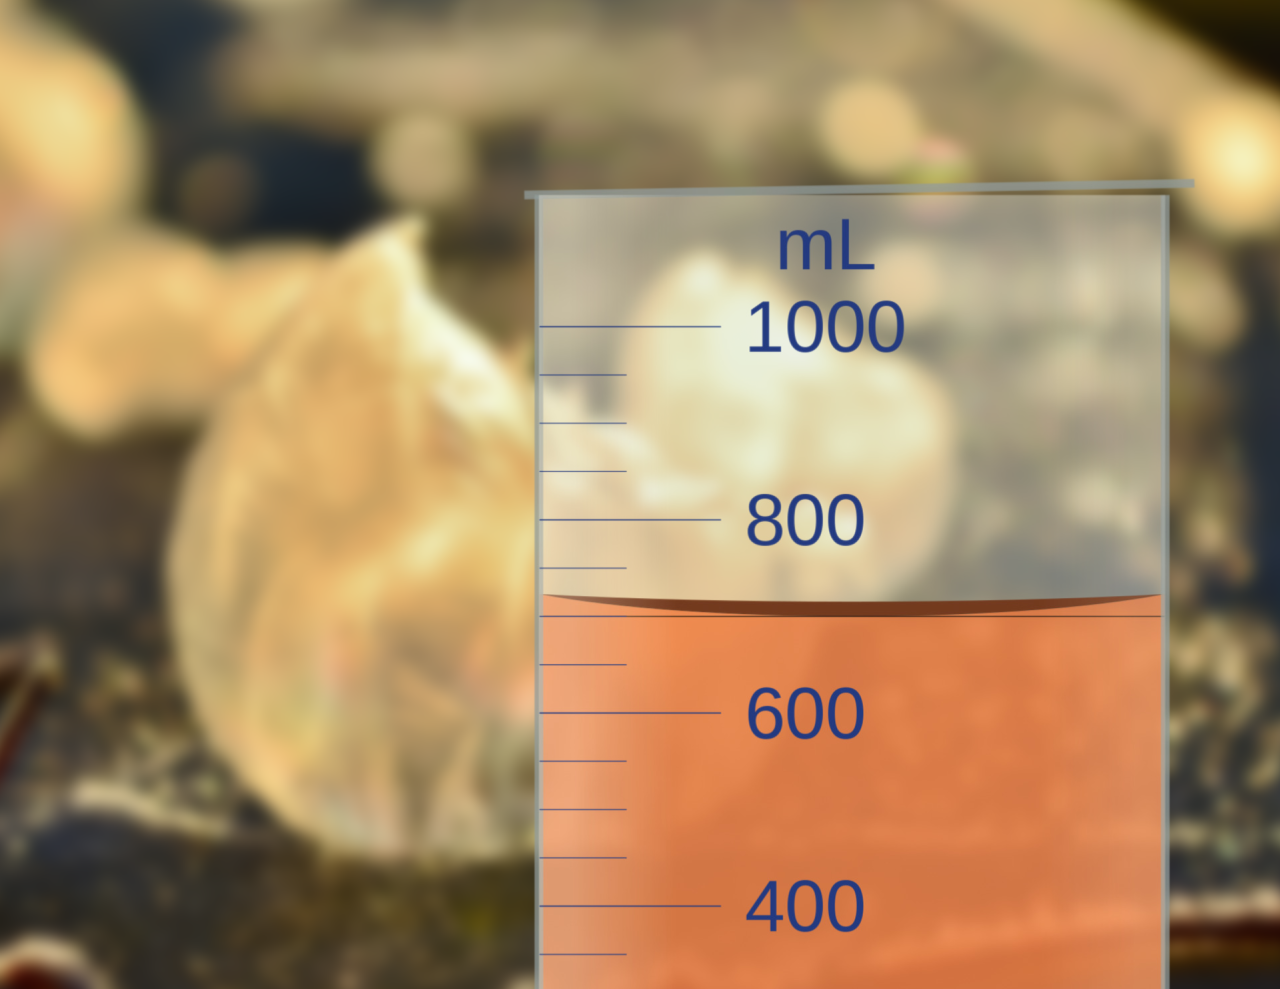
700 mL
